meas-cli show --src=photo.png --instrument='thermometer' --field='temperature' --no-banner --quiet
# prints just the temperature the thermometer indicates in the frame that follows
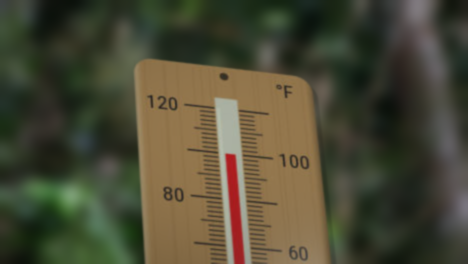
100 °F
